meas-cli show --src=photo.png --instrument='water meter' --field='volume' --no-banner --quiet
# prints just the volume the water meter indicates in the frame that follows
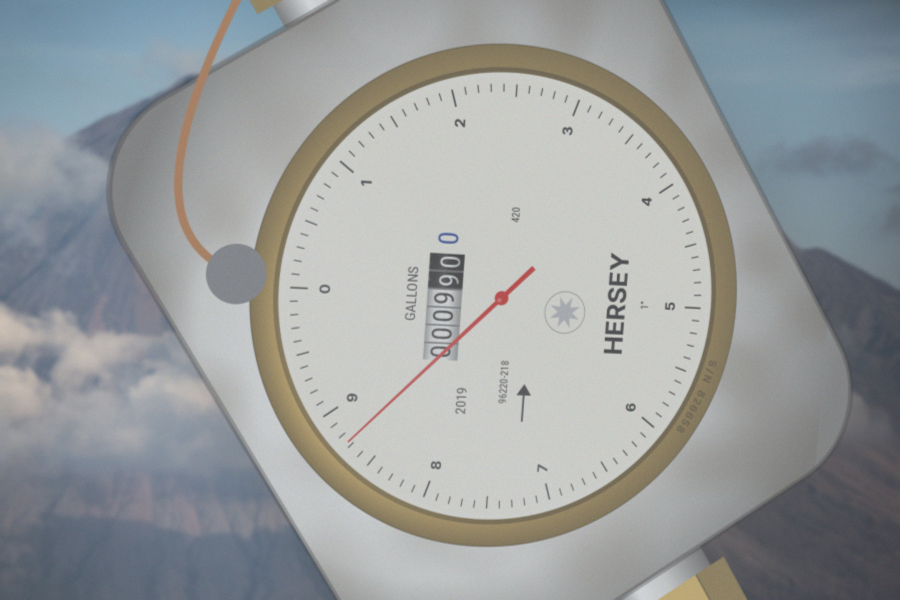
9898.7 gal
